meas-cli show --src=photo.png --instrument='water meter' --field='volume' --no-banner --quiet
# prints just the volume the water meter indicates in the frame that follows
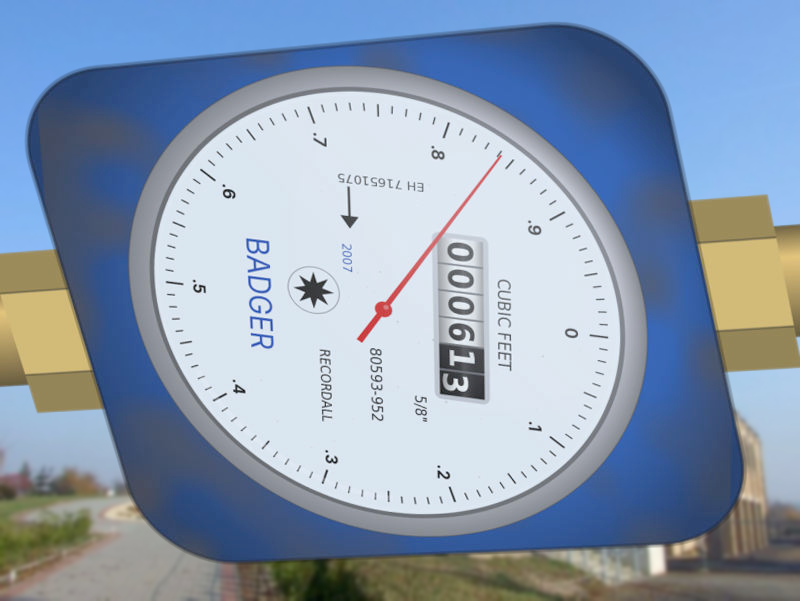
612.84 ft³
